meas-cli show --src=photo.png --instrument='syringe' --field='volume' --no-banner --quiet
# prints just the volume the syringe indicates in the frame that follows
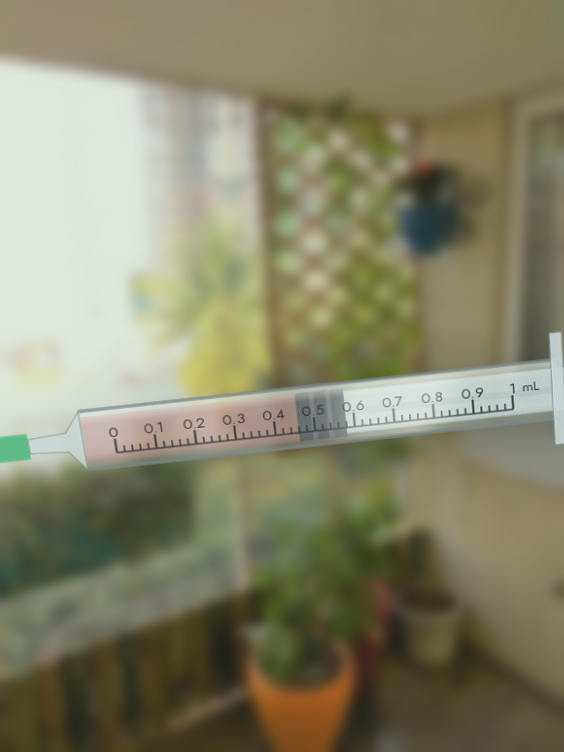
0.46 mL
